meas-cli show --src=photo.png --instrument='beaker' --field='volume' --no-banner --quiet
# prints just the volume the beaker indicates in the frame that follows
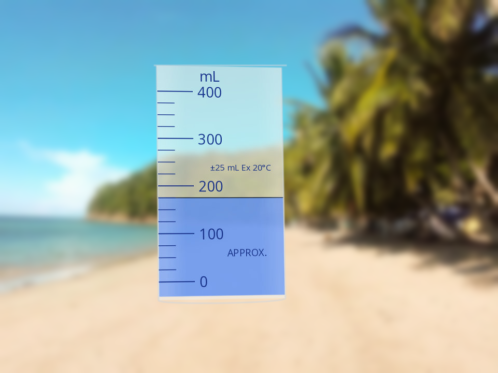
175 mL
